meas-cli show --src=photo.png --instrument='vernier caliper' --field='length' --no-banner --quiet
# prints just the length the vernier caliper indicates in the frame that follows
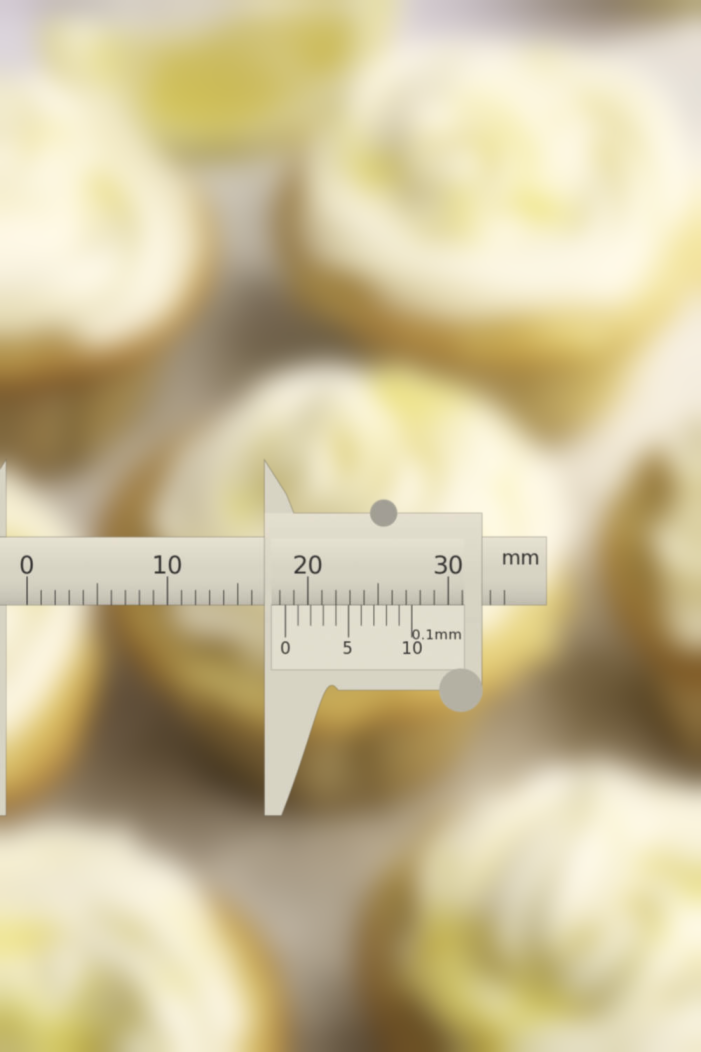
18.4 mm
